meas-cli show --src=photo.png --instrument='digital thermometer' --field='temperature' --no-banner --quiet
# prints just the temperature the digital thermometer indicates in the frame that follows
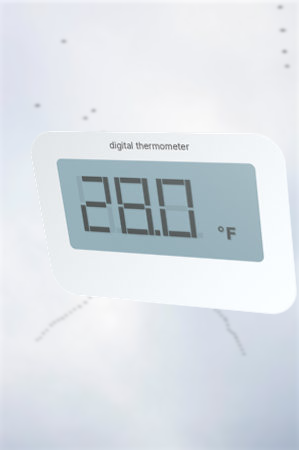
28.0 °F
